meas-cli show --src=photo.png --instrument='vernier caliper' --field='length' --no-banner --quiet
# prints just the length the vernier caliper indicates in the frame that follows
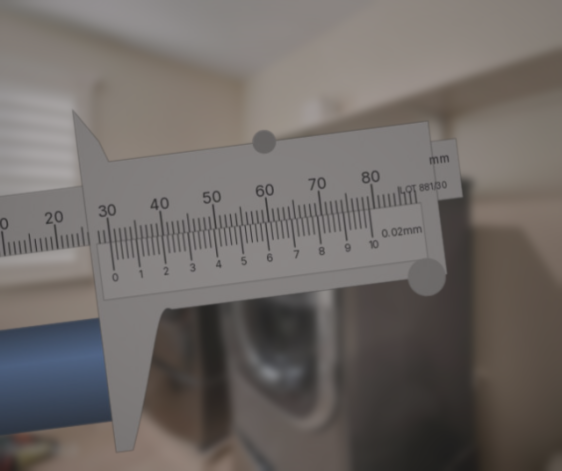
30.0 mm
